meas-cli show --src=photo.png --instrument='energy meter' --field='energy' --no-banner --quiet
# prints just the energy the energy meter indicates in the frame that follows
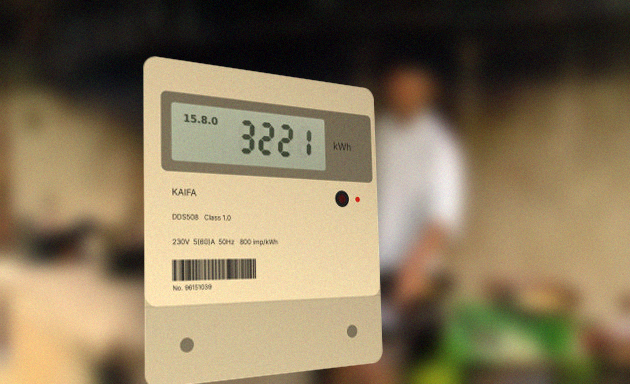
3221 kWh
